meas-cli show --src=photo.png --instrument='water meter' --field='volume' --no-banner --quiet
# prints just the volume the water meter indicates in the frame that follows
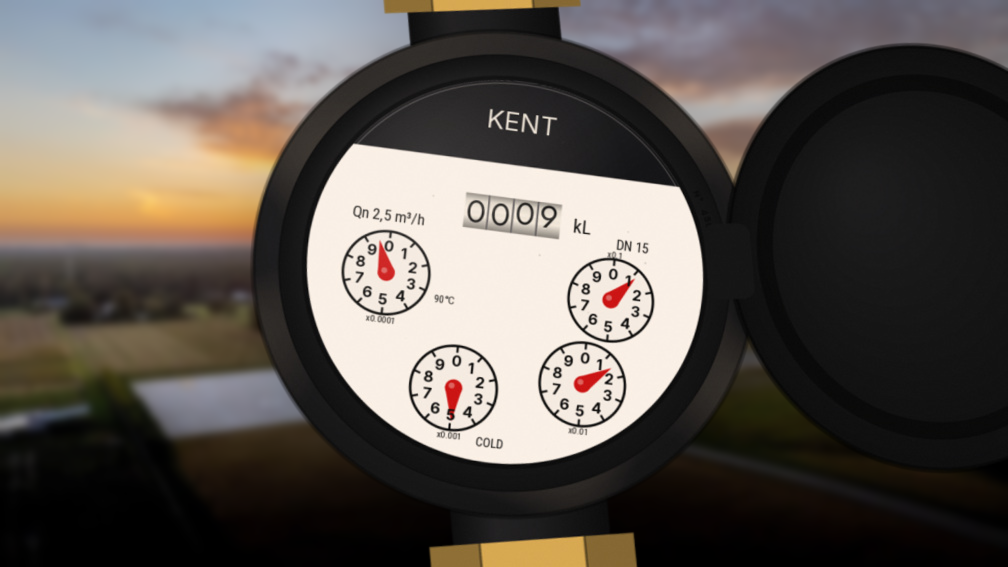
9.1149 kL
